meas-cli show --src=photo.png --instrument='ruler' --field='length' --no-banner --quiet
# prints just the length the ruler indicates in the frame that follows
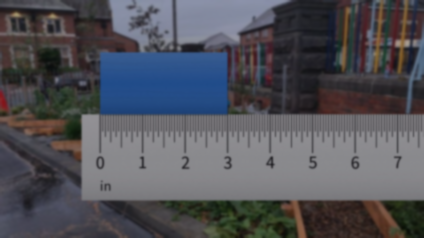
3 in
